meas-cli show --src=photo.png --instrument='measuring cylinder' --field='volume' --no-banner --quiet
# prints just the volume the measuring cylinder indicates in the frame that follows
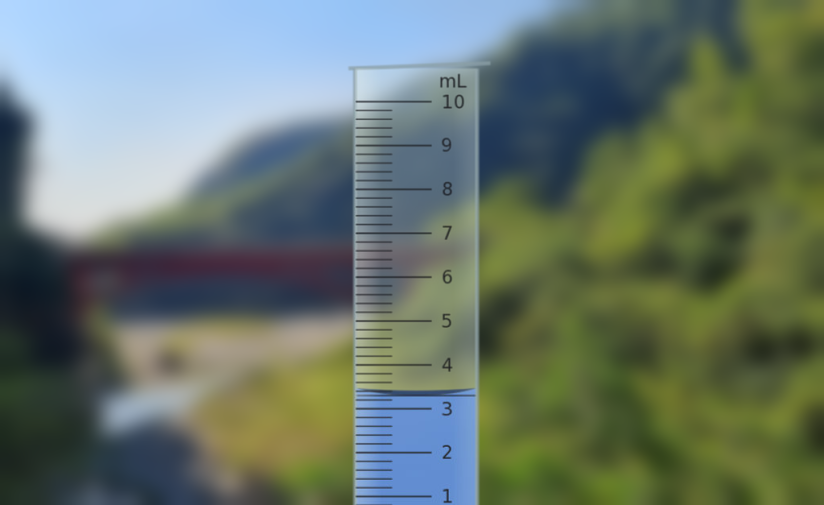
3.3 mL
